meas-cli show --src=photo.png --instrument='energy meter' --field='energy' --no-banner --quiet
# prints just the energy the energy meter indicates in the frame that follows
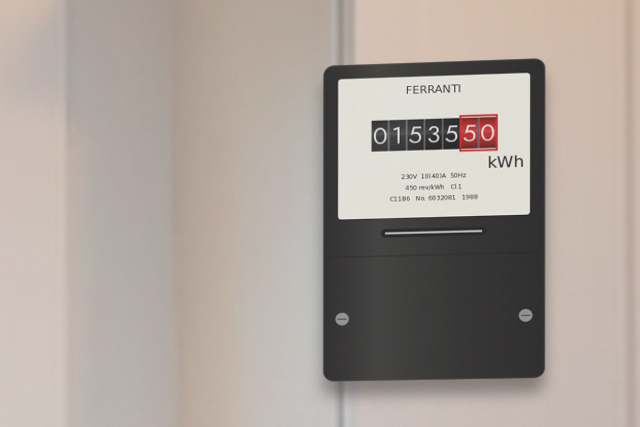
1535.50 kWh
